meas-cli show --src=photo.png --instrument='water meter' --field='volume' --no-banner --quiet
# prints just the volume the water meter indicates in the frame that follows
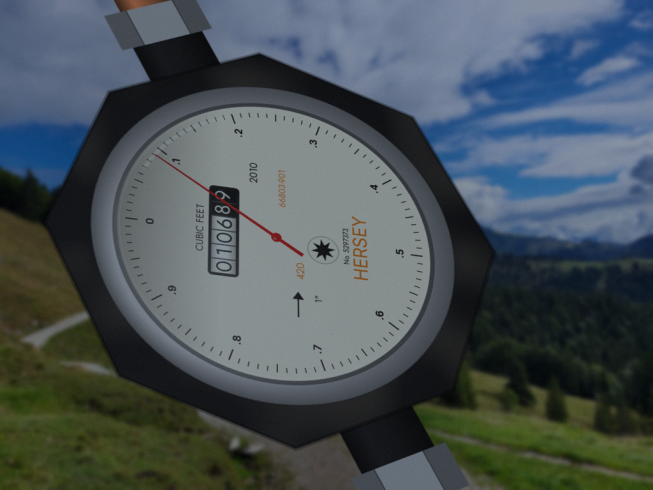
10689.09 ft³
